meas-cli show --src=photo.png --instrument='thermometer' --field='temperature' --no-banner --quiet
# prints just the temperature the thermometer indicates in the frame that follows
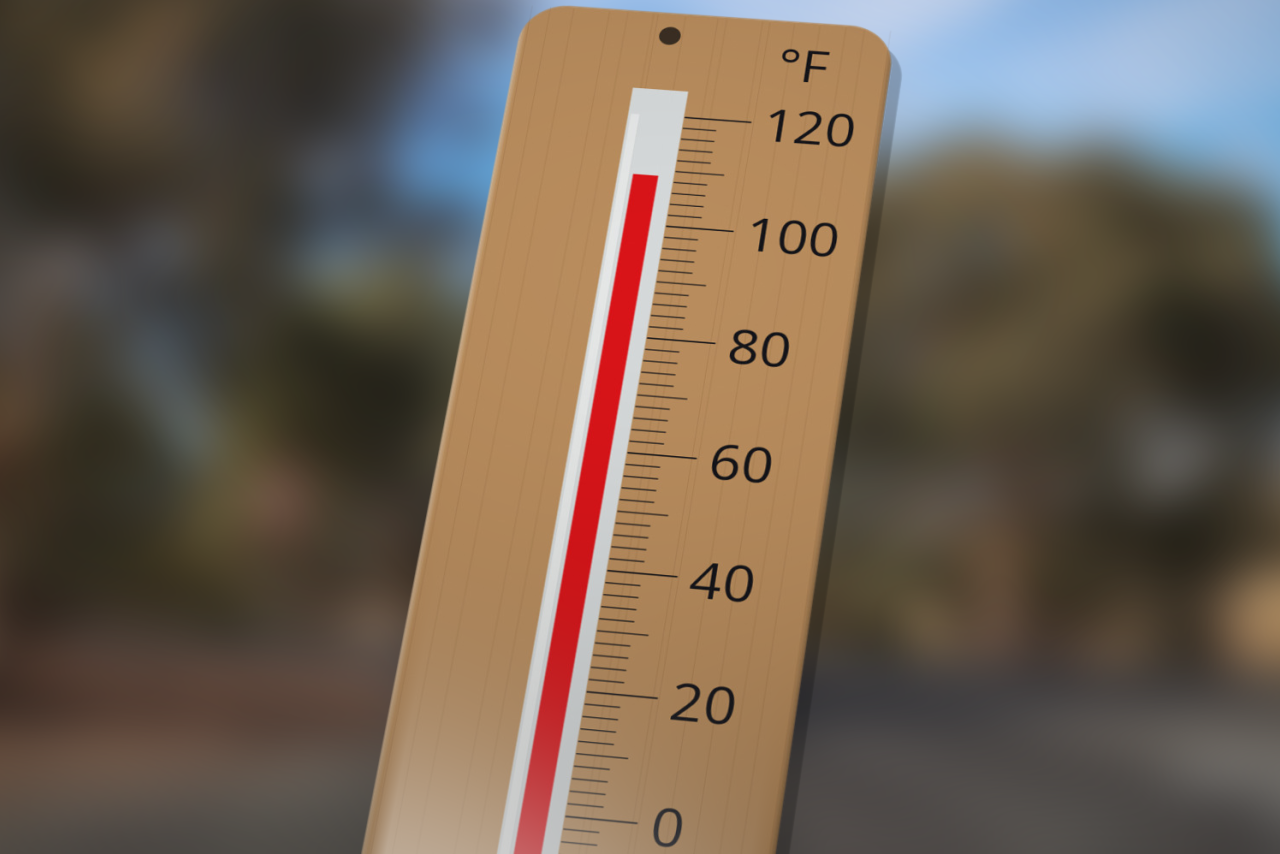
109 °F
